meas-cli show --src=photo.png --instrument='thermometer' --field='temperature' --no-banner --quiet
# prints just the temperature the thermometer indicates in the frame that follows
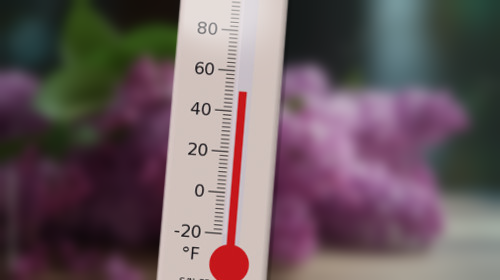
50 °F
